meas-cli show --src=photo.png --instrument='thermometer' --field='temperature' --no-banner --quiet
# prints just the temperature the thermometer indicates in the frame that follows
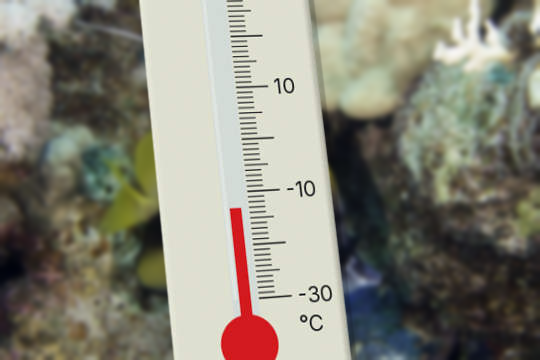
-13 °C
